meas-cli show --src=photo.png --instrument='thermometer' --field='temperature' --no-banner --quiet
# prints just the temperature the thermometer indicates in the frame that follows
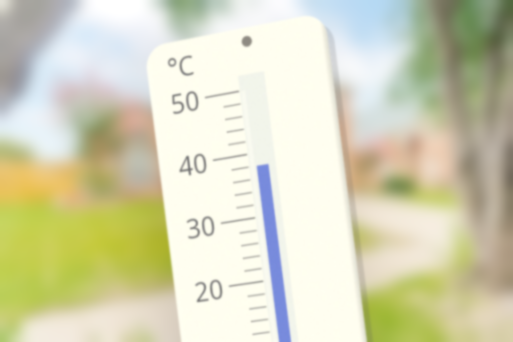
38 °C
